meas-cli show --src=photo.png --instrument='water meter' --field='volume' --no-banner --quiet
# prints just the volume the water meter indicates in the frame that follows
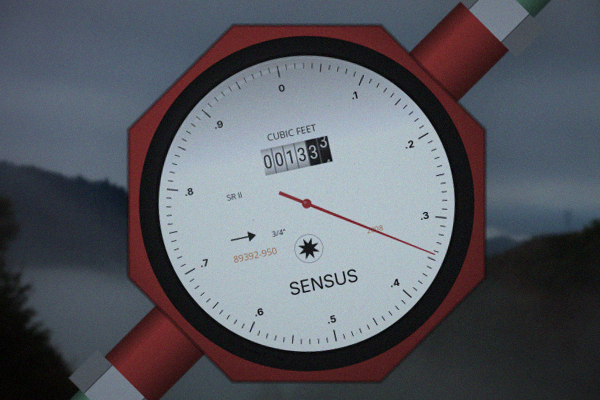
1333.34 ft³
